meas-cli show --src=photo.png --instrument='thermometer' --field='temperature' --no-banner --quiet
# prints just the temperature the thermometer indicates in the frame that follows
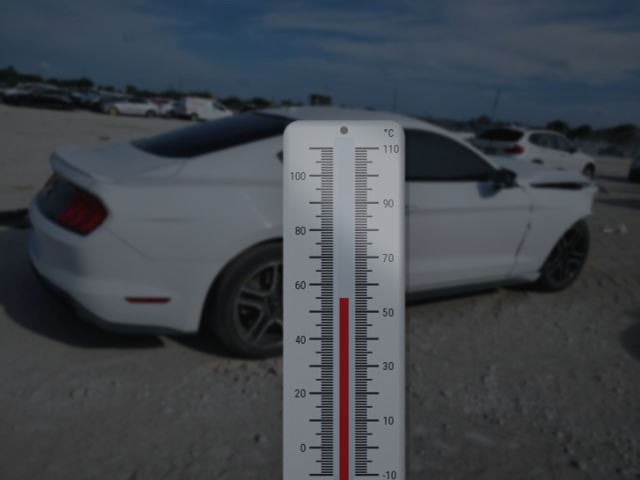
55 °C
